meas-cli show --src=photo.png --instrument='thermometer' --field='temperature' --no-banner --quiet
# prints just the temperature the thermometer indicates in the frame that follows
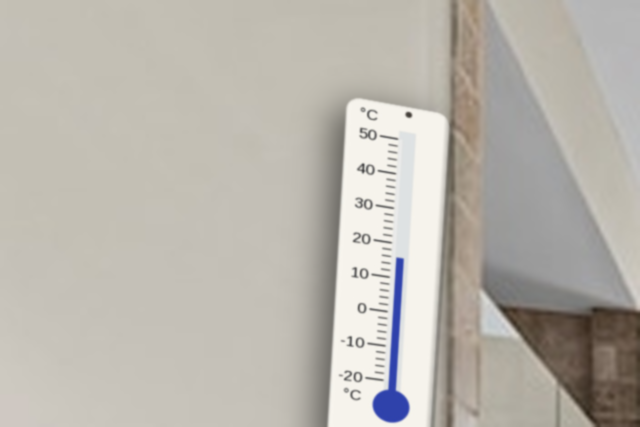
16 °C
